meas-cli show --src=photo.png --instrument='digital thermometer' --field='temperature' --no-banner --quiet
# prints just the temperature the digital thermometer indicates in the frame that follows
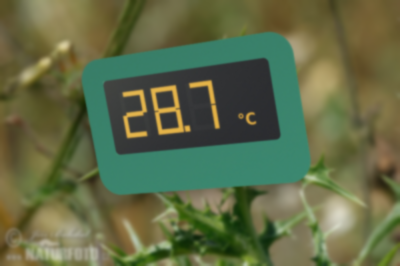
28.7 °C
